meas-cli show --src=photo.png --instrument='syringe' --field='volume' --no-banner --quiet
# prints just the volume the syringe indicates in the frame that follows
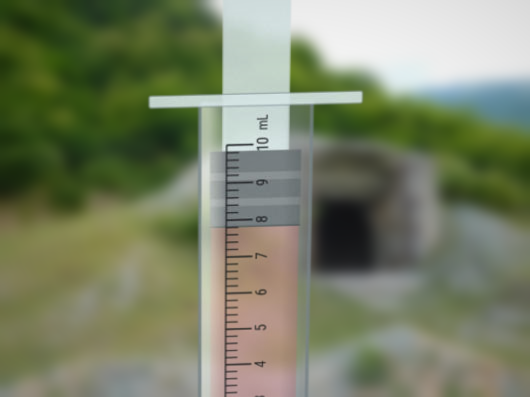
7.8 mL
